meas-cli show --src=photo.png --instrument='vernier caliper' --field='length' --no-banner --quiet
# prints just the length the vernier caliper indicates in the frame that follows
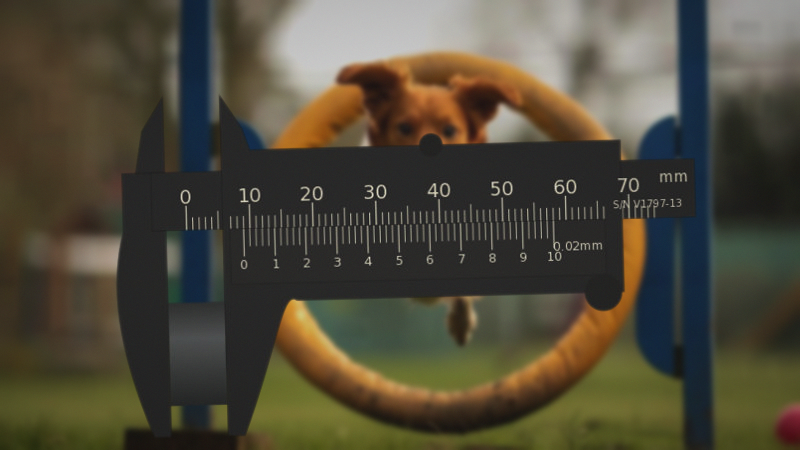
9.0 mm
